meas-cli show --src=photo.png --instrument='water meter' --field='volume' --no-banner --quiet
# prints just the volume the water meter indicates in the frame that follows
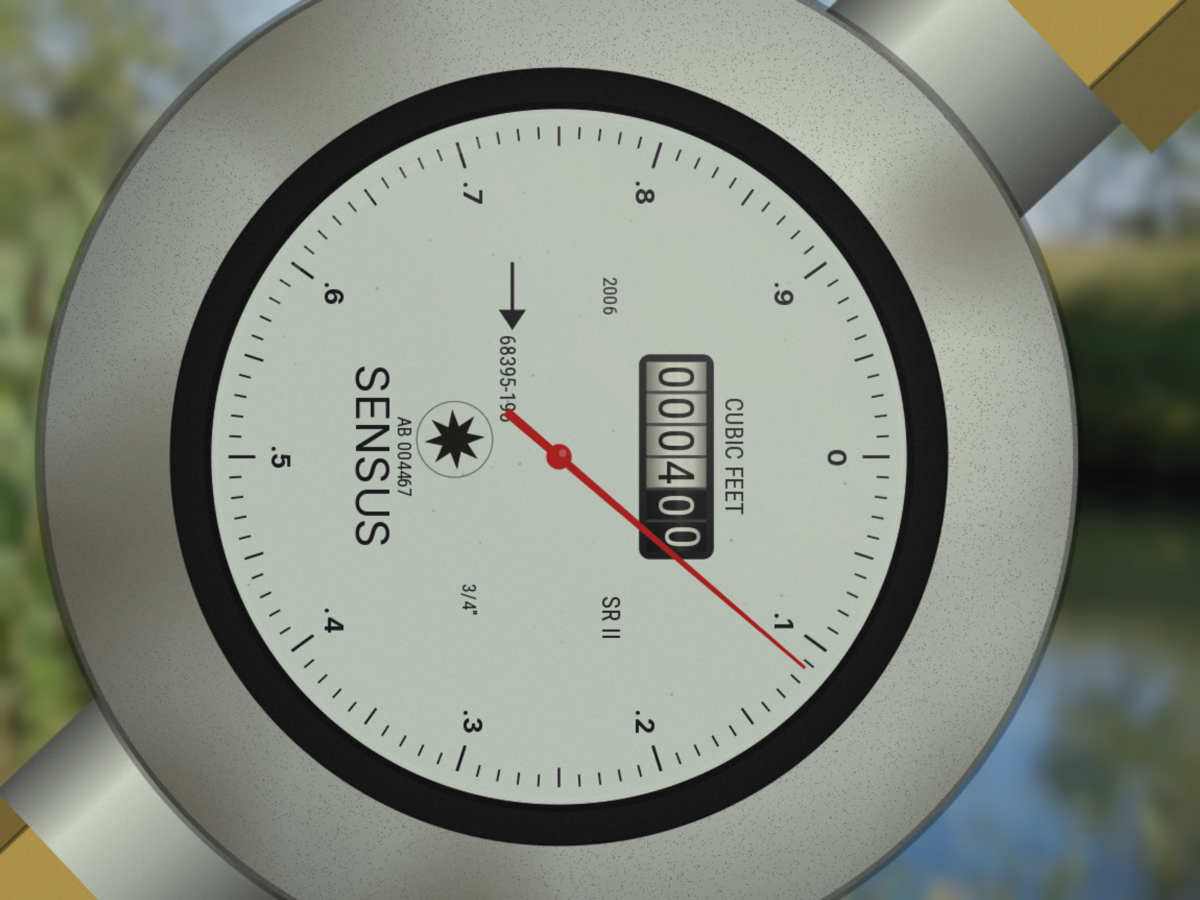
400.11 ft³
